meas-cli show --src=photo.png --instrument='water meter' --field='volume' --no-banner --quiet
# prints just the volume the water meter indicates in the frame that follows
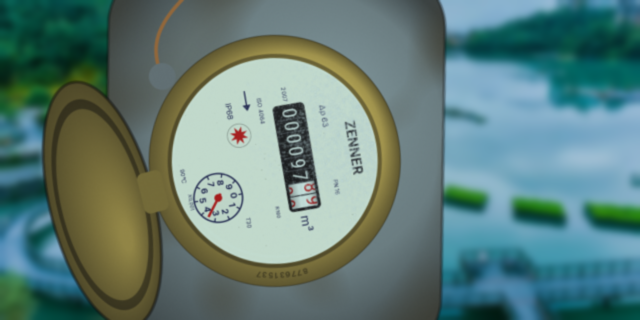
97.893 m³
